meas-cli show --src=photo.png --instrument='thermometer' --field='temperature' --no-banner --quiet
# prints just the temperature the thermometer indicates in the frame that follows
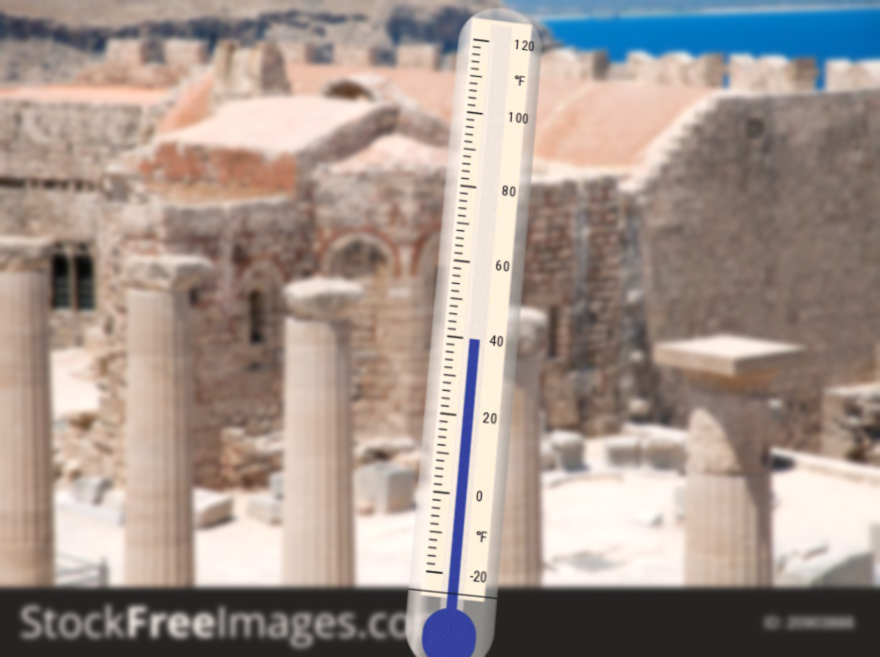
40 °F
